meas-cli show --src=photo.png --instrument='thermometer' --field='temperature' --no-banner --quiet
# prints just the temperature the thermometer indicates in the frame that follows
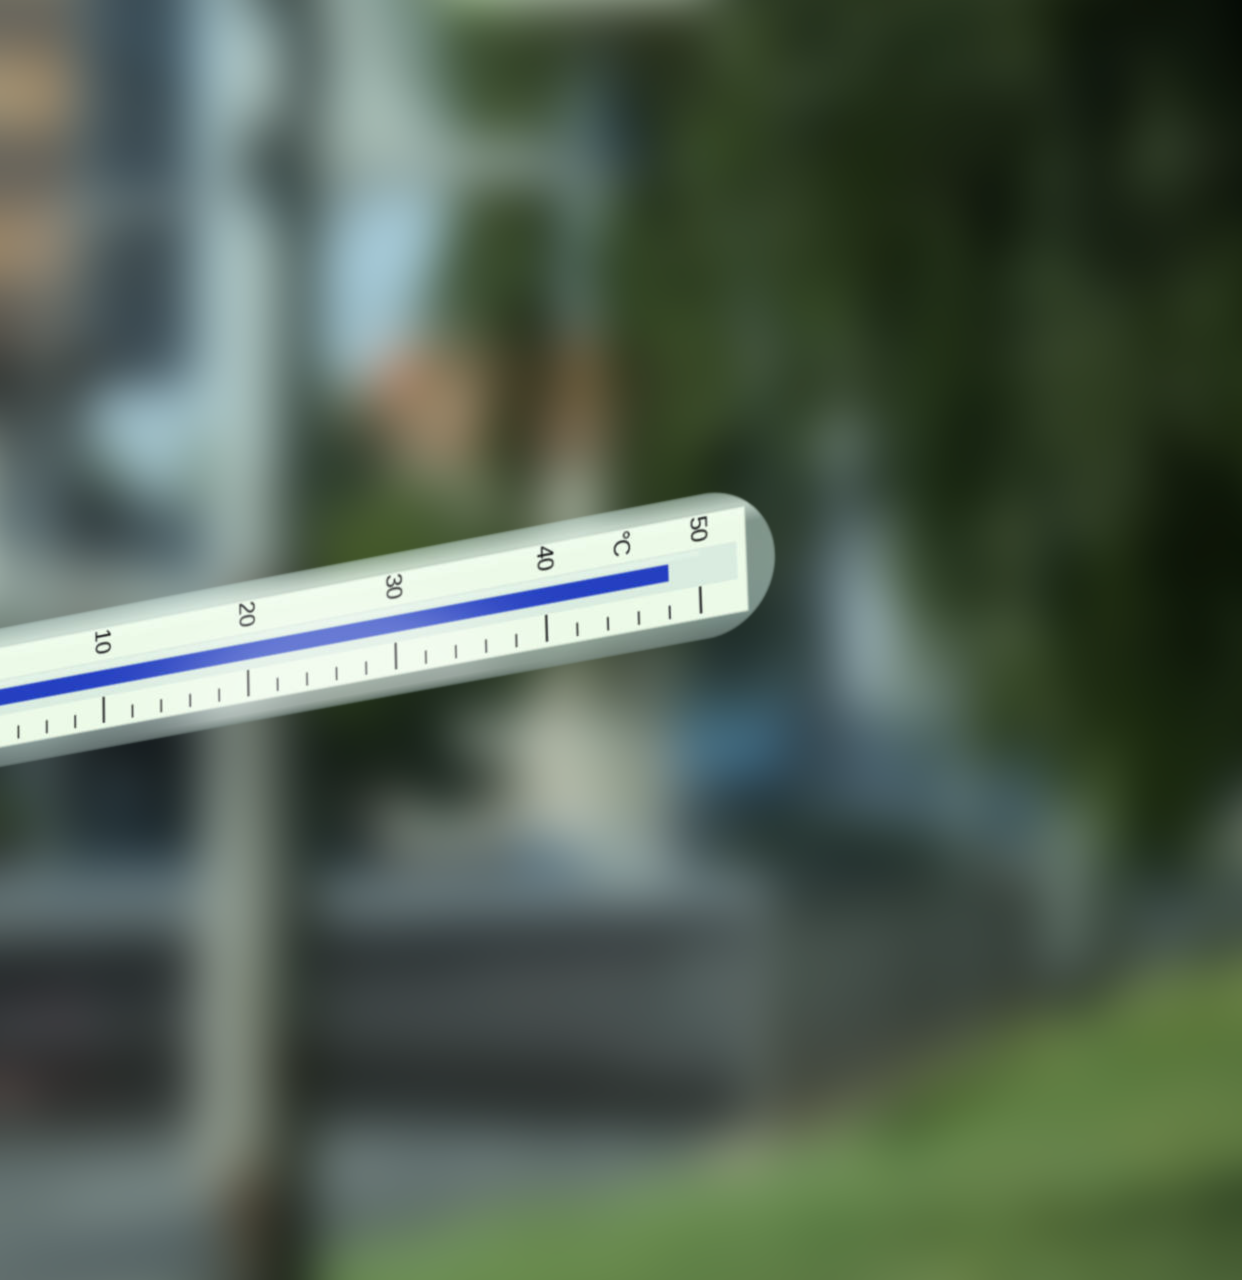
48 °C
